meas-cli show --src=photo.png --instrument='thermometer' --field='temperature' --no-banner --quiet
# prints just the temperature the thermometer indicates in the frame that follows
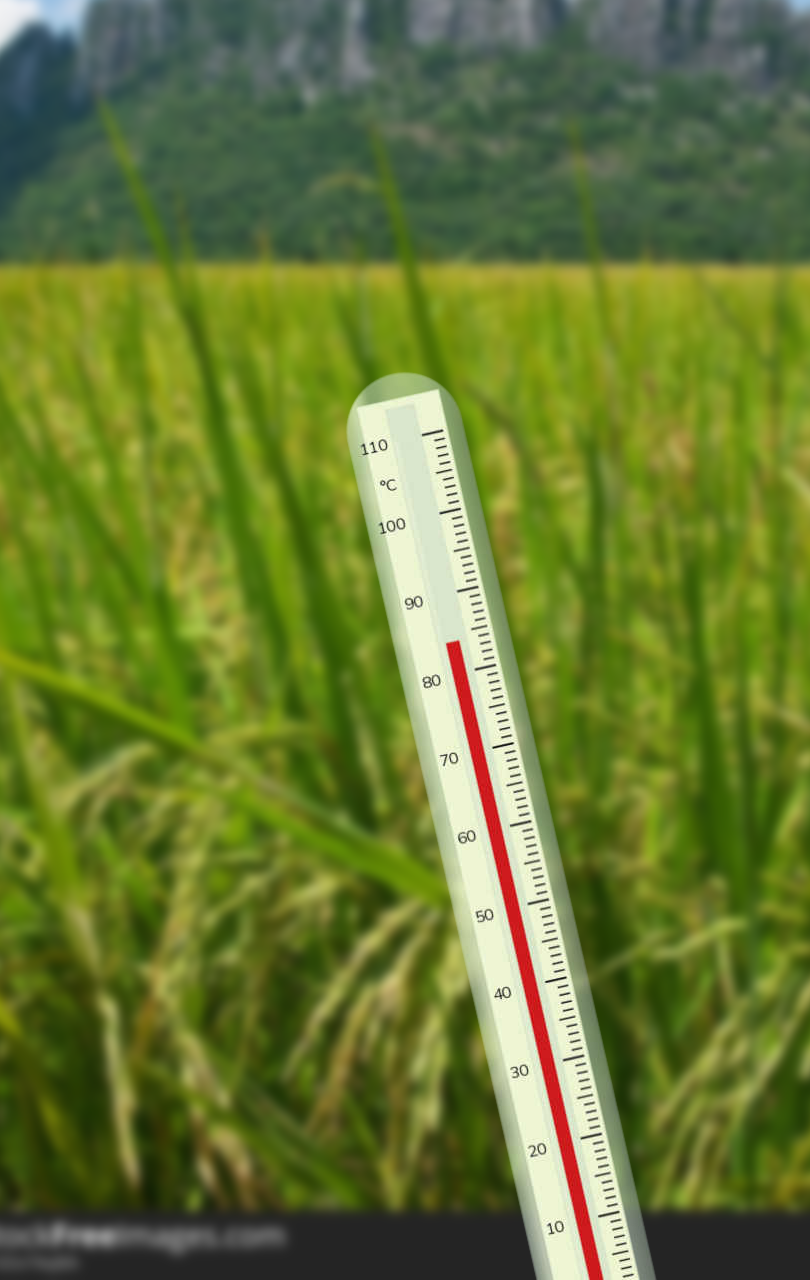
84 °C
